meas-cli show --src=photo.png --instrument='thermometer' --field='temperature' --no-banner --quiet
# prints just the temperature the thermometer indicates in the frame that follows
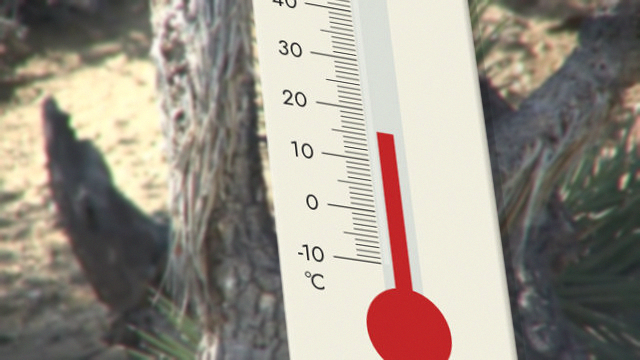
16 °C
